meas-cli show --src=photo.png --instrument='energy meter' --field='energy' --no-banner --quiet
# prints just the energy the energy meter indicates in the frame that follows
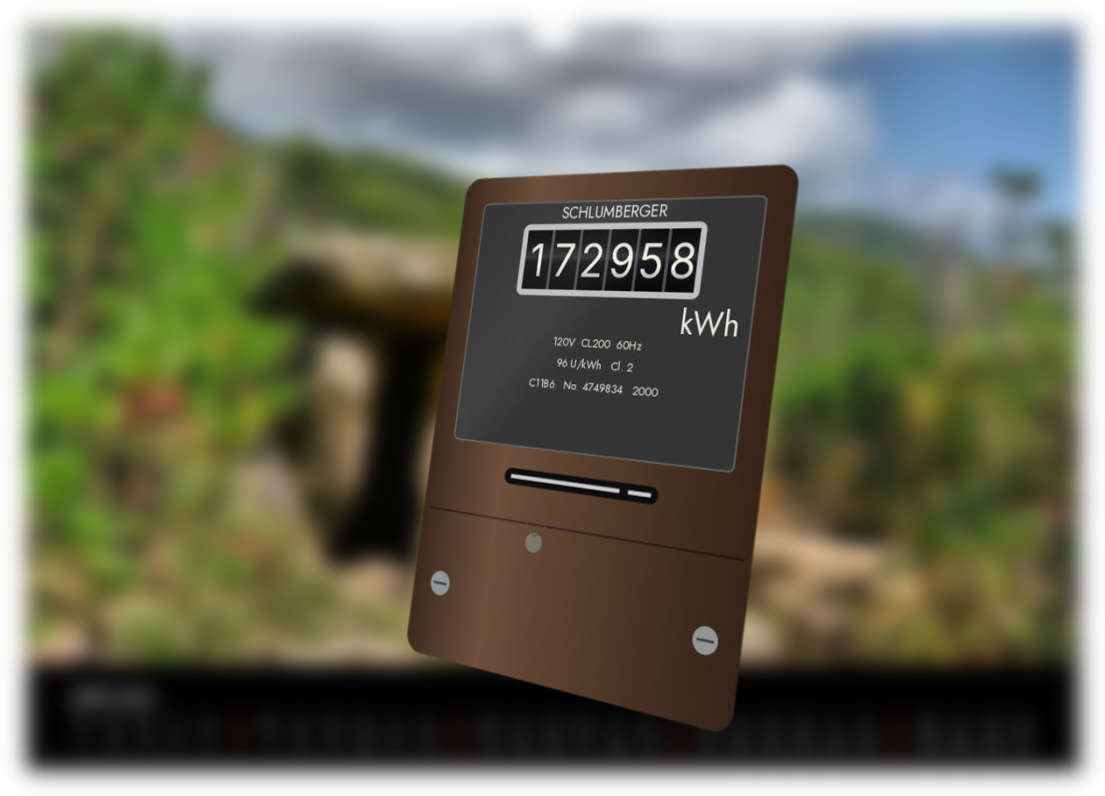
172958 kWh
